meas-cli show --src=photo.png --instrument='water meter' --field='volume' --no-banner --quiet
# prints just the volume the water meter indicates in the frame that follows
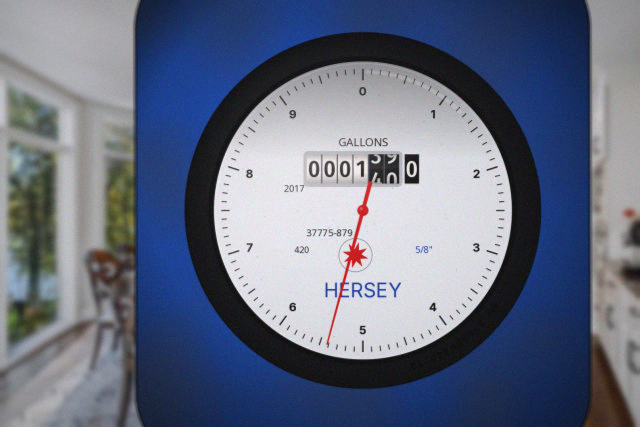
1395.4 gal
